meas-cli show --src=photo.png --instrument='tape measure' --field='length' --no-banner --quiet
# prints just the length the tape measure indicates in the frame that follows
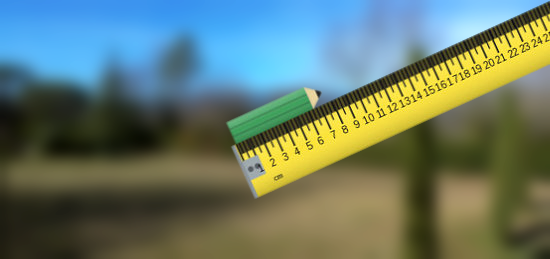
7.5 cm
